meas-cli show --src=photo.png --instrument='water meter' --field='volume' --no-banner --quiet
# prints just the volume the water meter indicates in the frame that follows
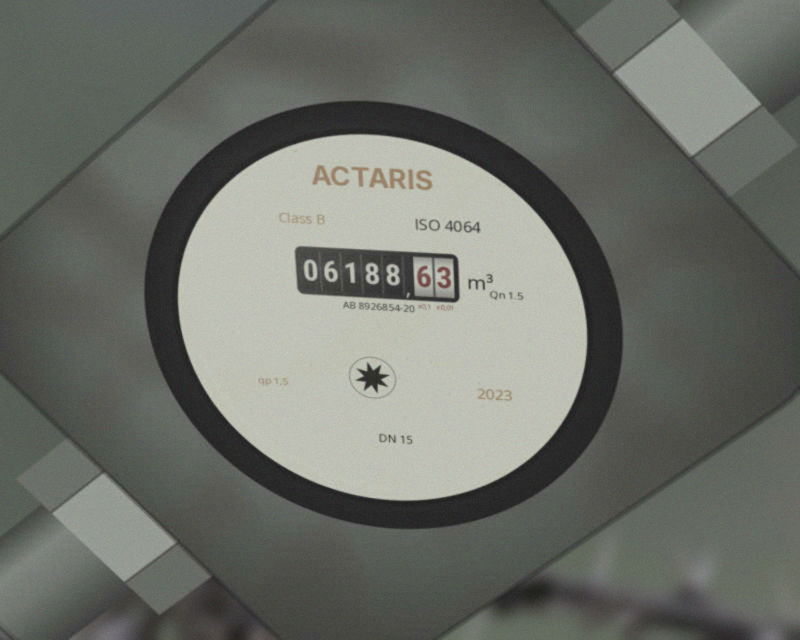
6188.63 m³
